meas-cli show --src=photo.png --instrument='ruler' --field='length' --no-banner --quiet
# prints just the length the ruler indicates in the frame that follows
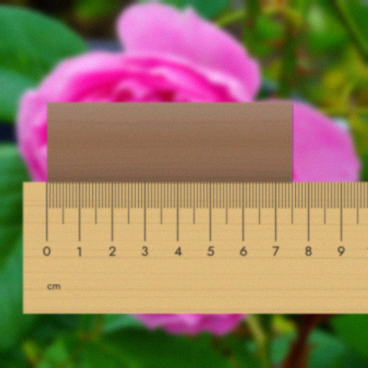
7.5 cm
